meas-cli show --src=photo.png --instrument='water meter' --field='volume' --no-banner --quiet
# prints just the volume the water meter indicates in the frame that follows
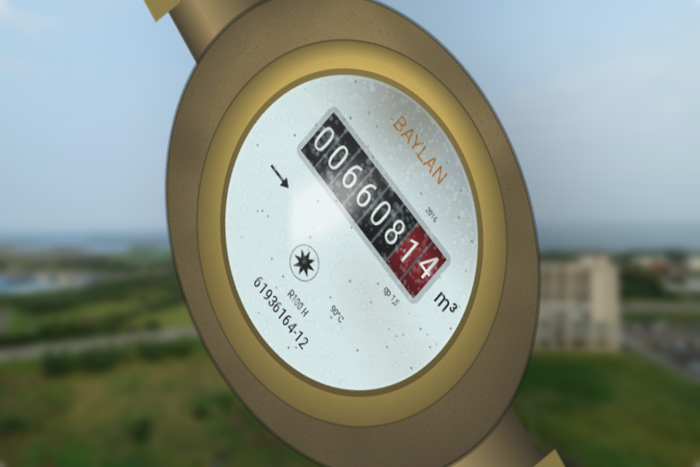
6608.14 m³
